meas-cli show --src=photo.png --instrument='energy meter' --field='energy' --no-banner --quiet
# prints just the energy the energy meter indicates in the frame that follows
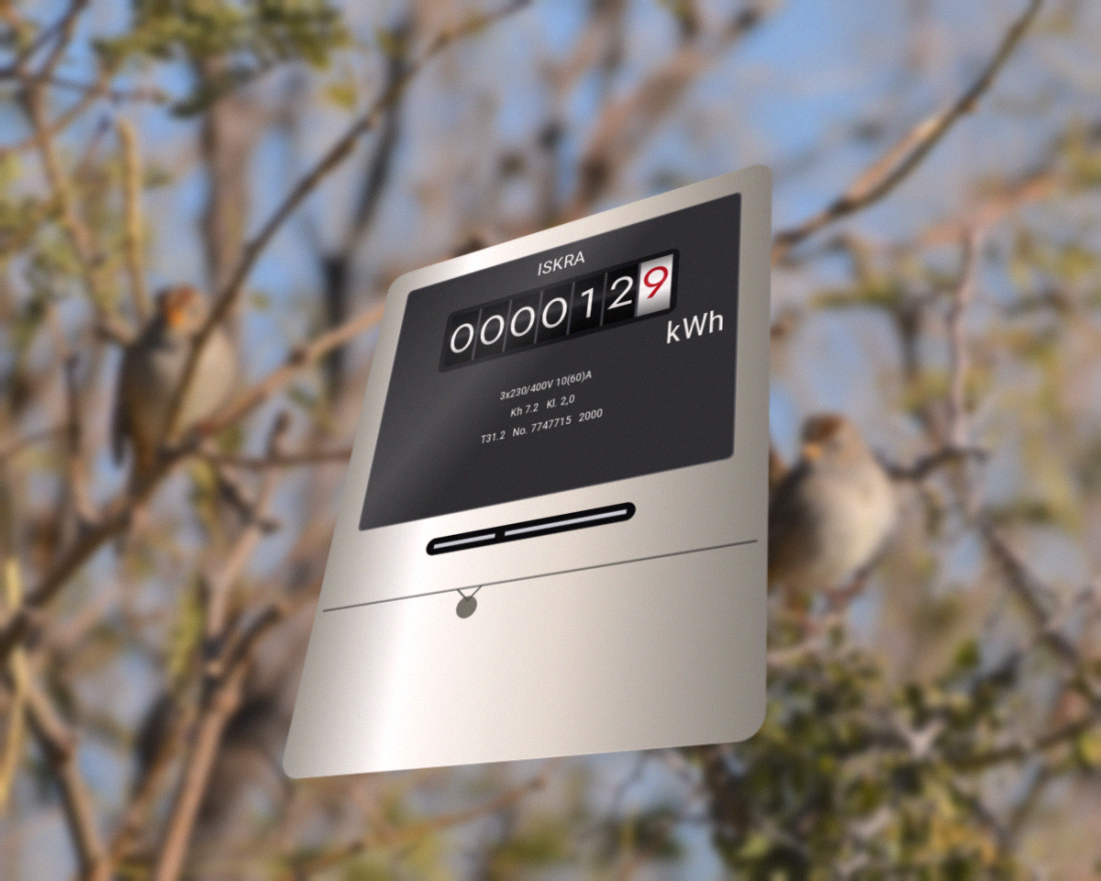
12.9 kWh
